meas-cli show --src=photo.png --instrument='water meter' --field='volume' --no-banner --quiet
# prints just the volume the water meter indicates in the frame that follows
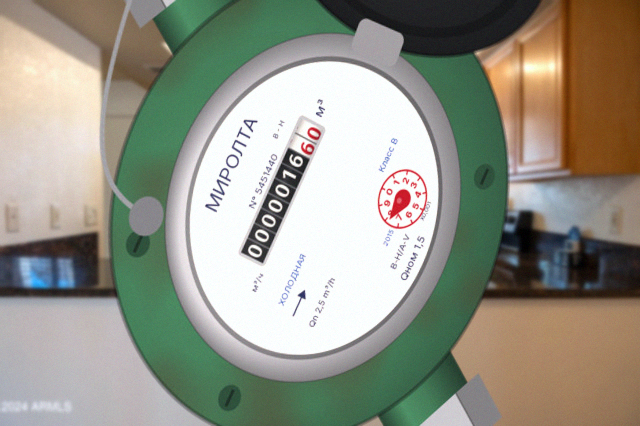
16.597 m³
